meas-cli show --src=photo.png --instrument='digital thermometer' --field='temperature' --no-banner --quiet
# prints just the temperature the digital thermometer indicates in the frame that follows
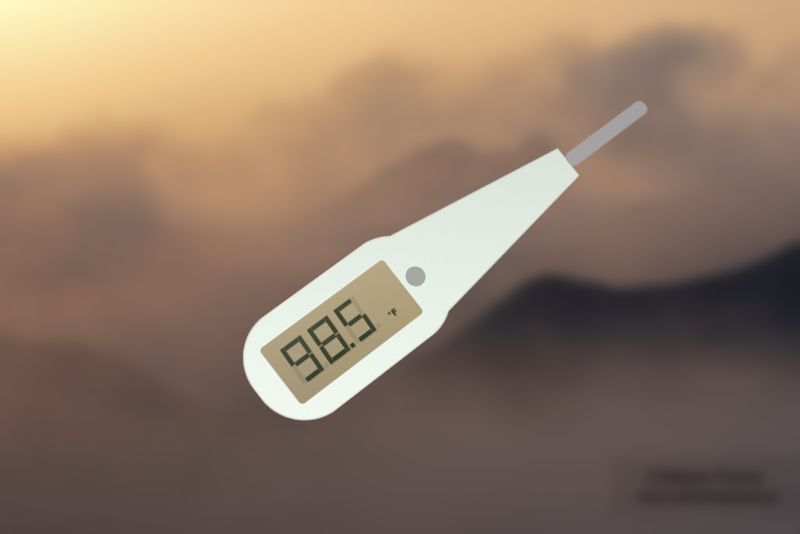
98.5 °F
